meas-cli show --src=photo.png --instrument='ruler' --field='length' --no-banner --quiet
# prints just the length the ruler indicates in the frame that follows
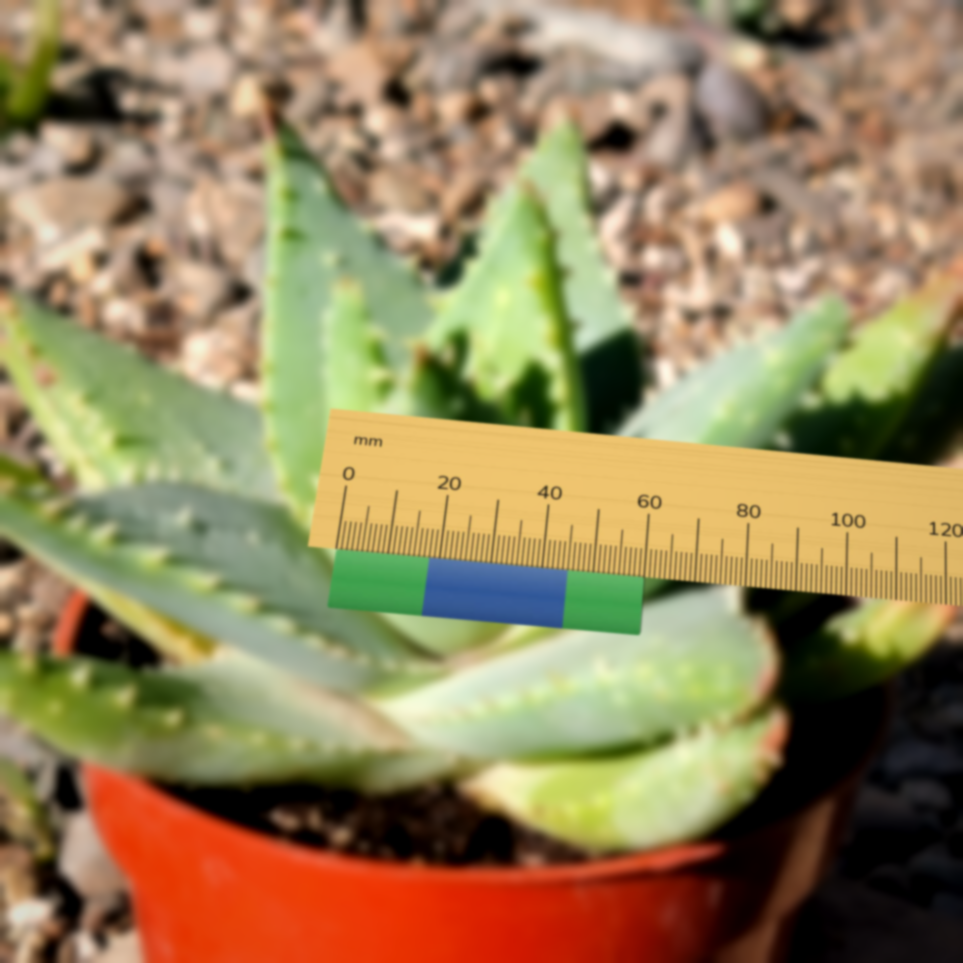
60 mm
